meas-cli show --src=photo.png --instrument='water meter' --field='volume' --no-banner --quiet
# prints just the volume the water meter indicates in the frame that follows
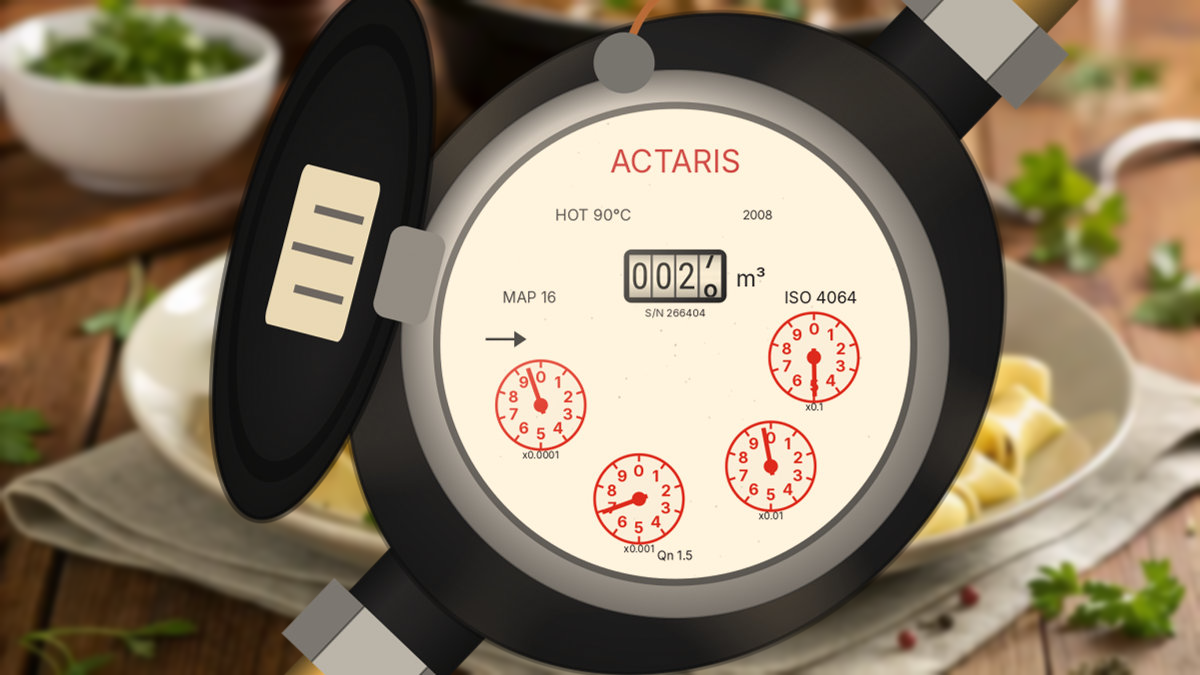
27.4969 m³
